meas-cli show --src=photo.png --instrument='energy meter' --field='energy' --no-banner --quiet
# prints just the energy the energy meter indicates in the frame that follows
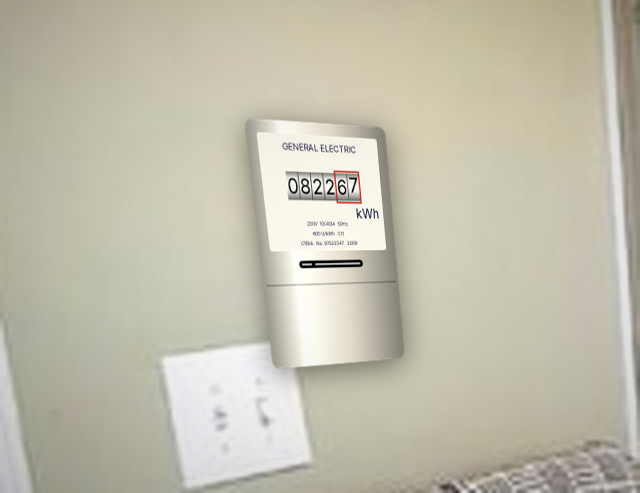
822.67 kWh
